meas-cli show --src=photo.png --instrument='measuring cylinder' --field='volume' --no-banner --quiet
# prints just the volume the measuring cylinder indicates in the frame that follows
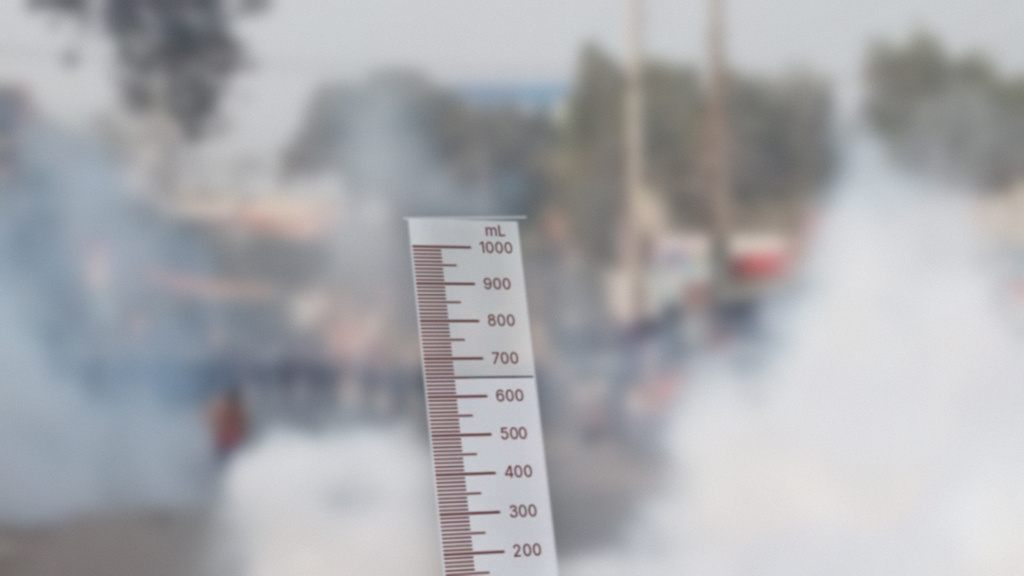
650 mL
